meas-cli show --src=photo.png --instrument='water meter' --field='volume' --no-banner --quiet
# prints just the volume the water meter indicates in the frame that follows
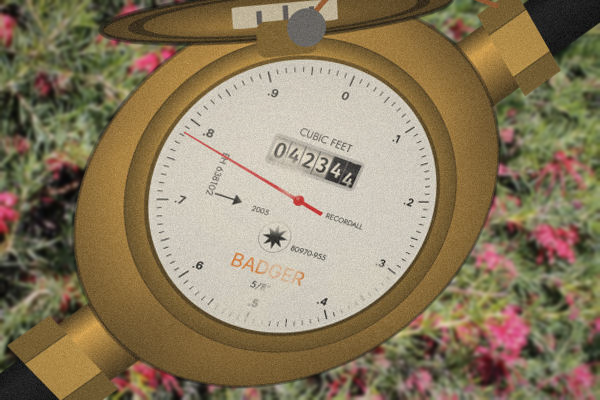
42343.78 ft³
